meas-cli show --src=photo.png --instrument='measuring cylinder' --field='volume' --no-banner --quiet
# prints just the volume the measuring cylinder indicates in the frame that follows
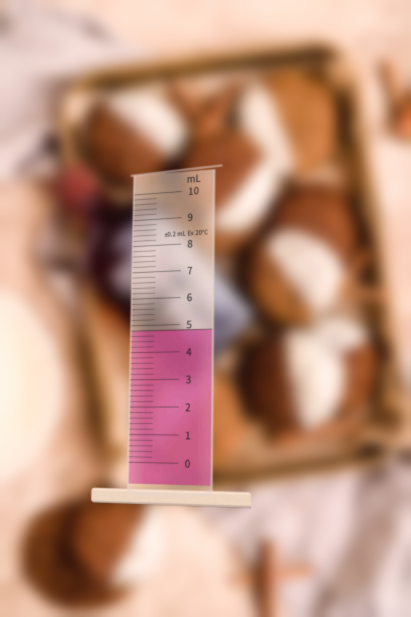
4.8 mL
